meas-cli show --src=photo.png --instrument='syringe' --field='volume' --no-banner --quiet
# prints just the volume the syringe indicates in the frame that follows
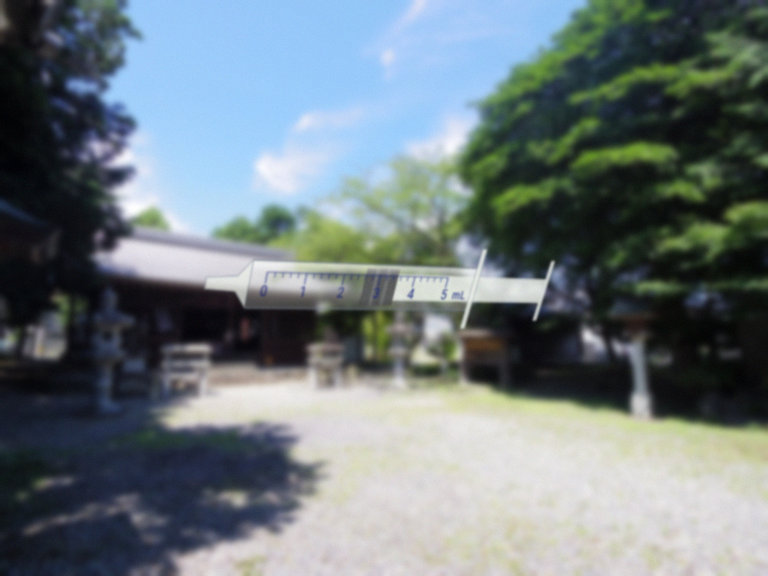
2.6 mL
